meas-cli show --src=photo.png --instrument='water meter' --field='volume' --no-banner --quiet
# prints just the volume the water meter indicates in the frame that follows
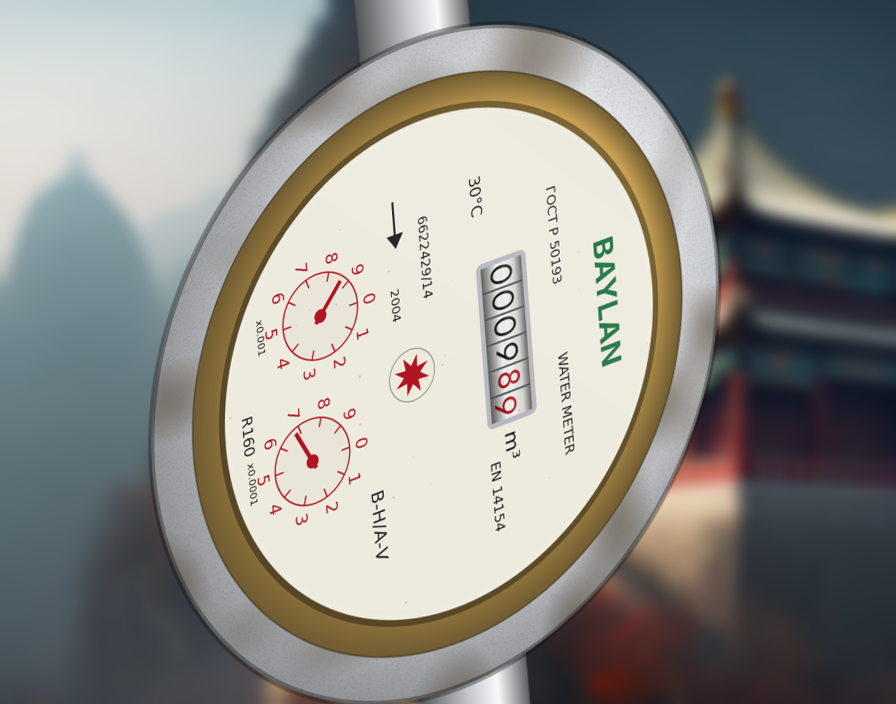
9.8886 m³
